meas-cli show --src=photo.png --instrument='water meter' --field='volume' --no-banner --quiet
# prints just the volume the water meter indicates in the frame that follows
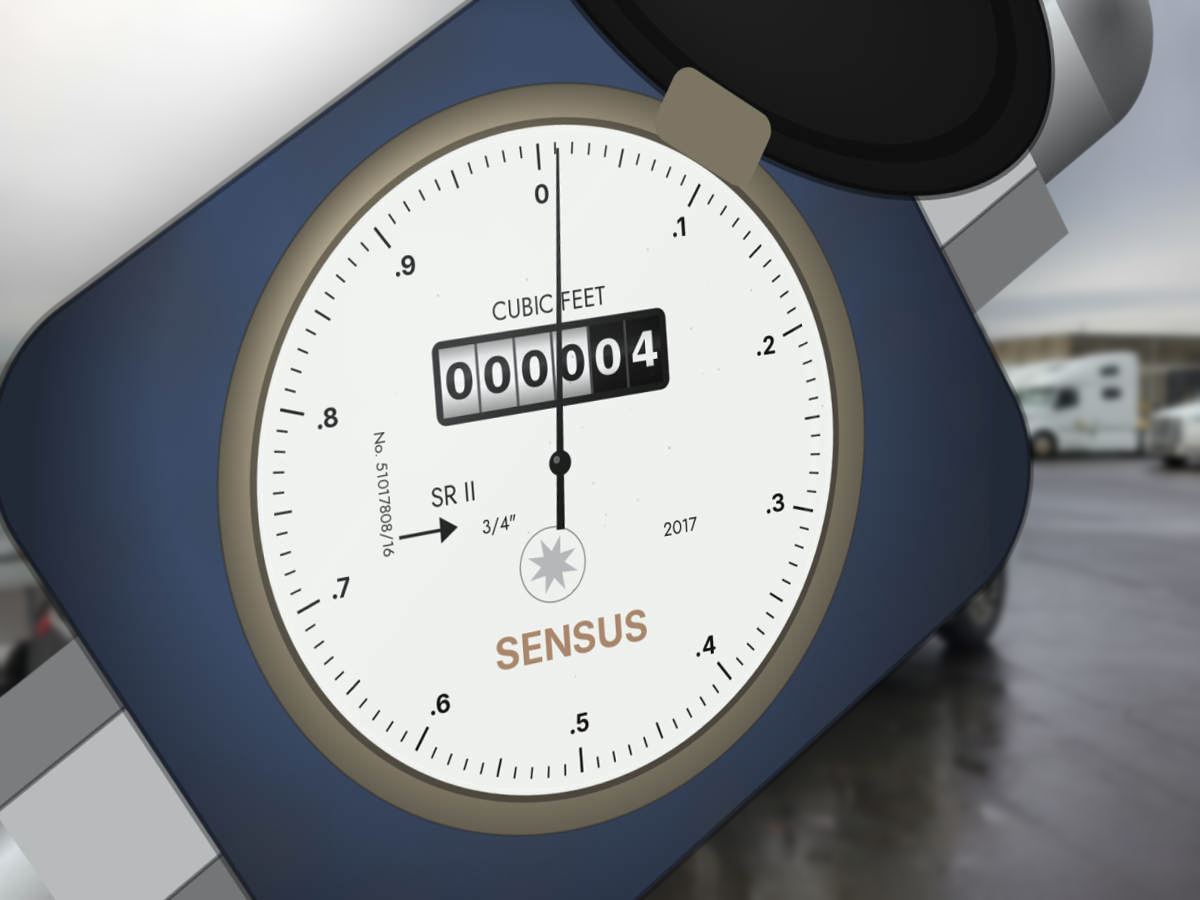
4.01 ft³
